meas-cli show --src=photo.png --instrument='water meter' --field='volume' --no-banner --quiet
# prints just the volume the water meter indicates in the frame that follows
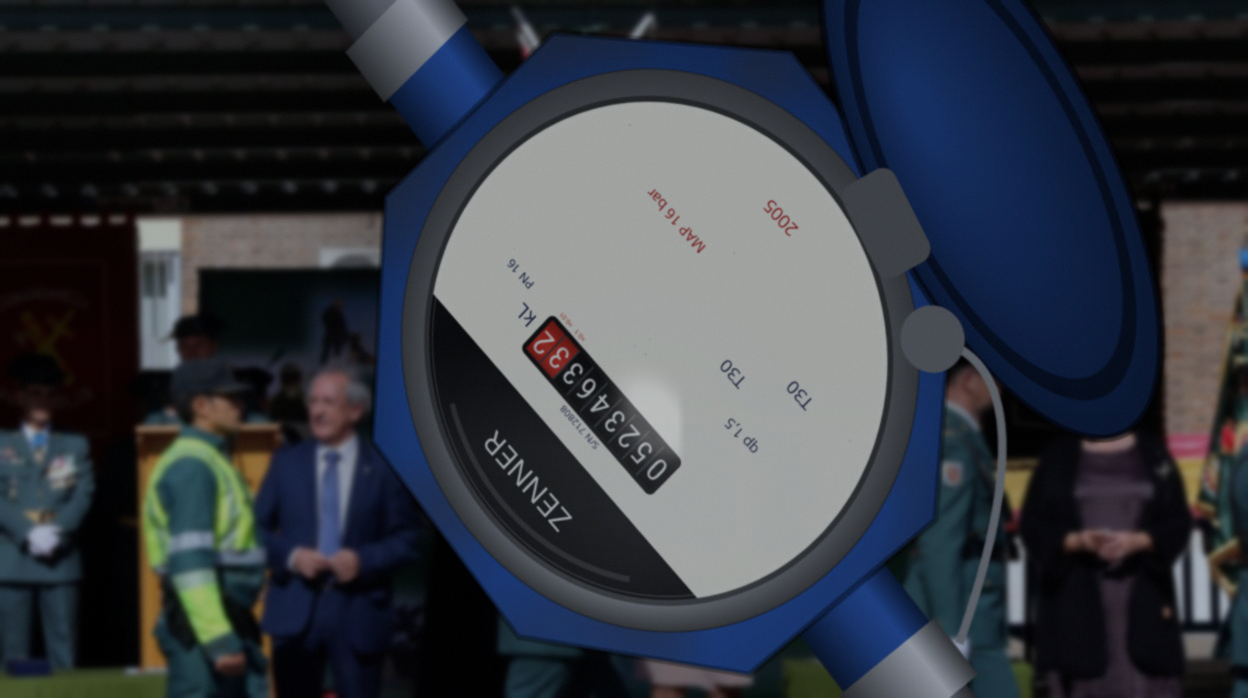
523463.32 kL
